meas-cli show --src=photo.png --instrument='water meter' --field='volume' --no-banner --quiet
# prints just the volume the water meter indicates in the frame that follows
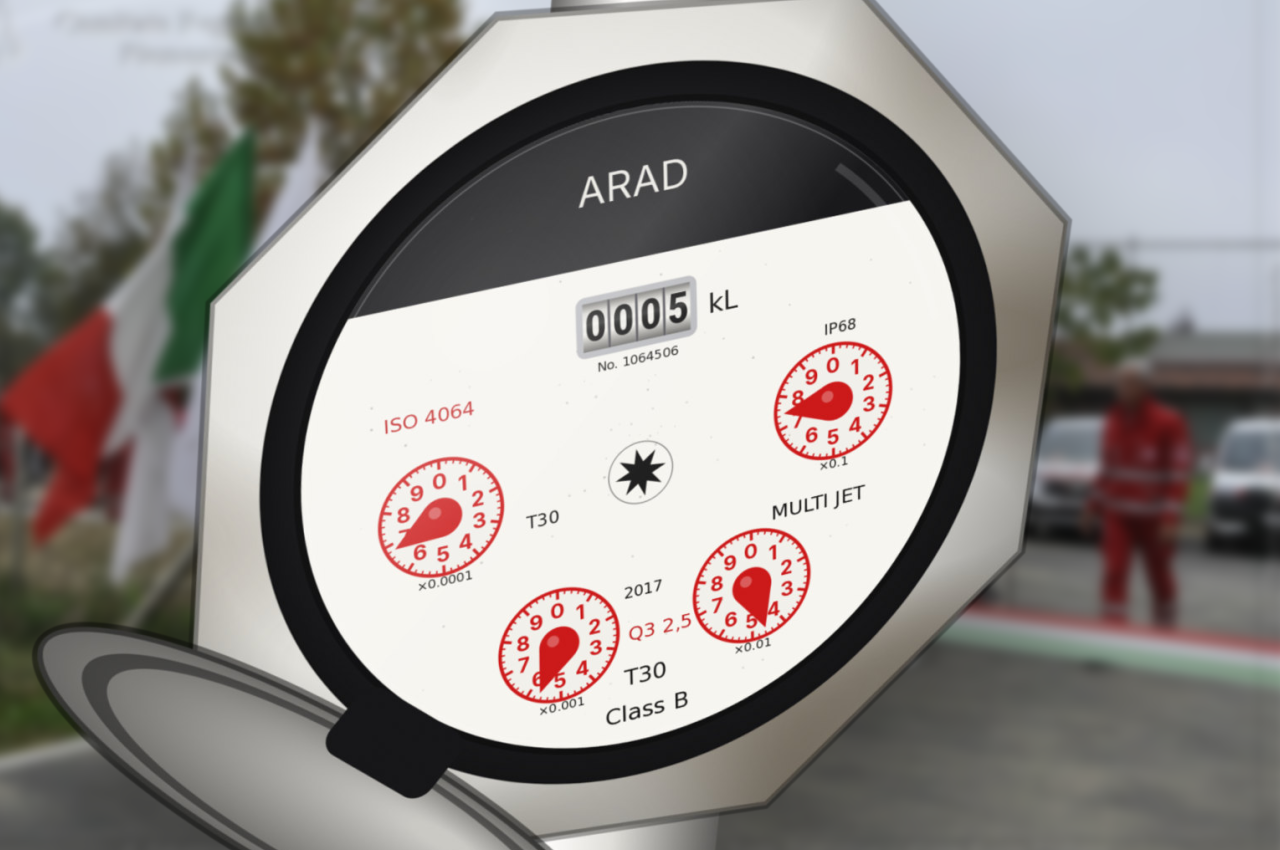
5.7456 kL
